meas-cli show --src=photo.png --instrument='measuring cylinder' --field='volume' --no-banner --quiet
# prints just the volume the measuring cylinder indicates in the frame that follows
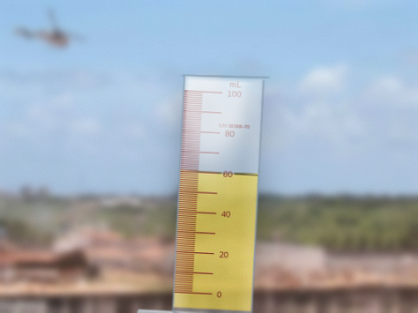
60 mL
